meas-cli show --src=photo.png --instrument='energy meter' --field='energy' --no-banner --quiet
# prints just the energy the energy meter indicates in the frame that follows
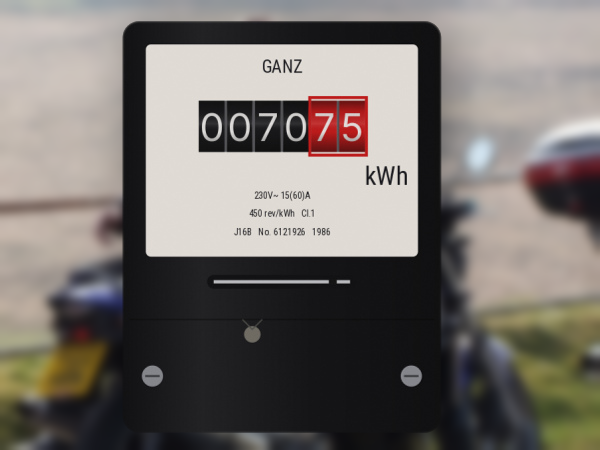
70.75 kWh
